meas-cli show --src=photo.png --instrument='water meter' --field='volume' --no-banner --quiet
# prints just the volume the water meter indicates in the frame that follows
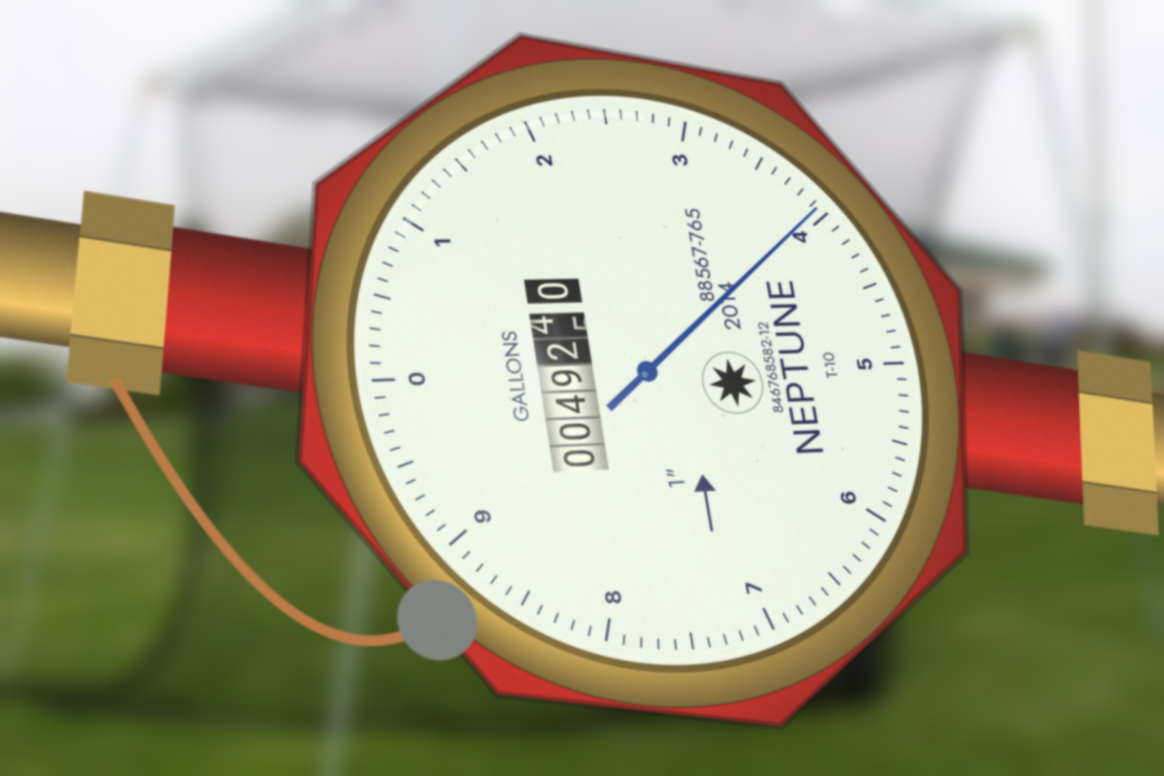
49243.9 gal
